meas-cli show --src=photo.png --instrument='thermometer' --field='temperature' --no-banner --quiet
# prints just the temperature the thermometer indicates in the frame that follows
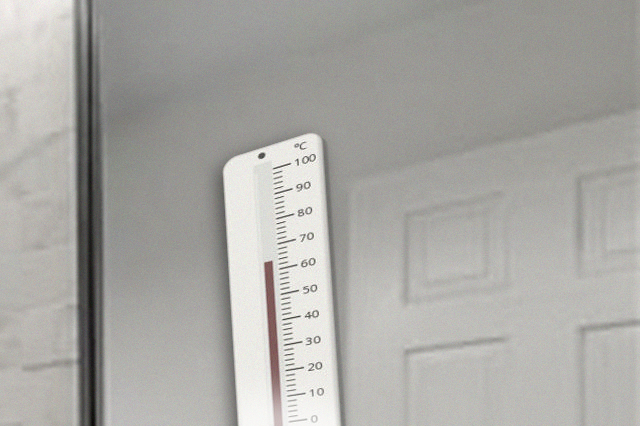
64 °C
